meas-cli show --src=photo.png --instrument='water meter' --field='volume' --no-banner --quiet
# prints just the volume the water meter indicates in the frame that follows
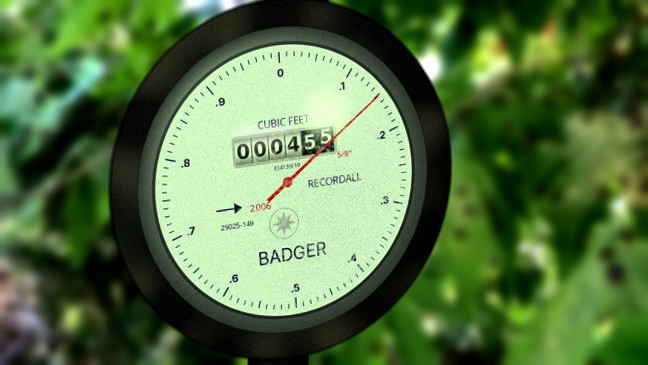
455.15 ft³
